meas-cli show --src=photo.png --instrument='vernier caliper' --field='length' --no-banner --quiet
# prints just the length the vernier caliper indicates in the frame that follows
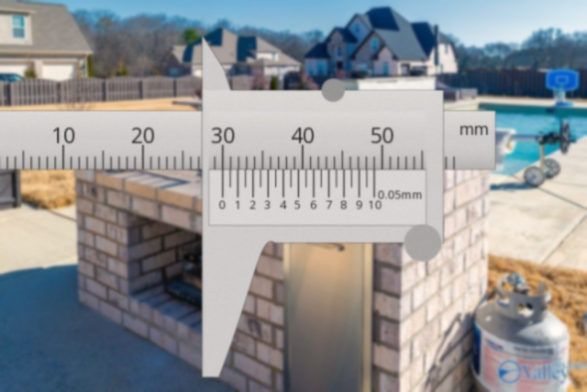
30.0 mm
